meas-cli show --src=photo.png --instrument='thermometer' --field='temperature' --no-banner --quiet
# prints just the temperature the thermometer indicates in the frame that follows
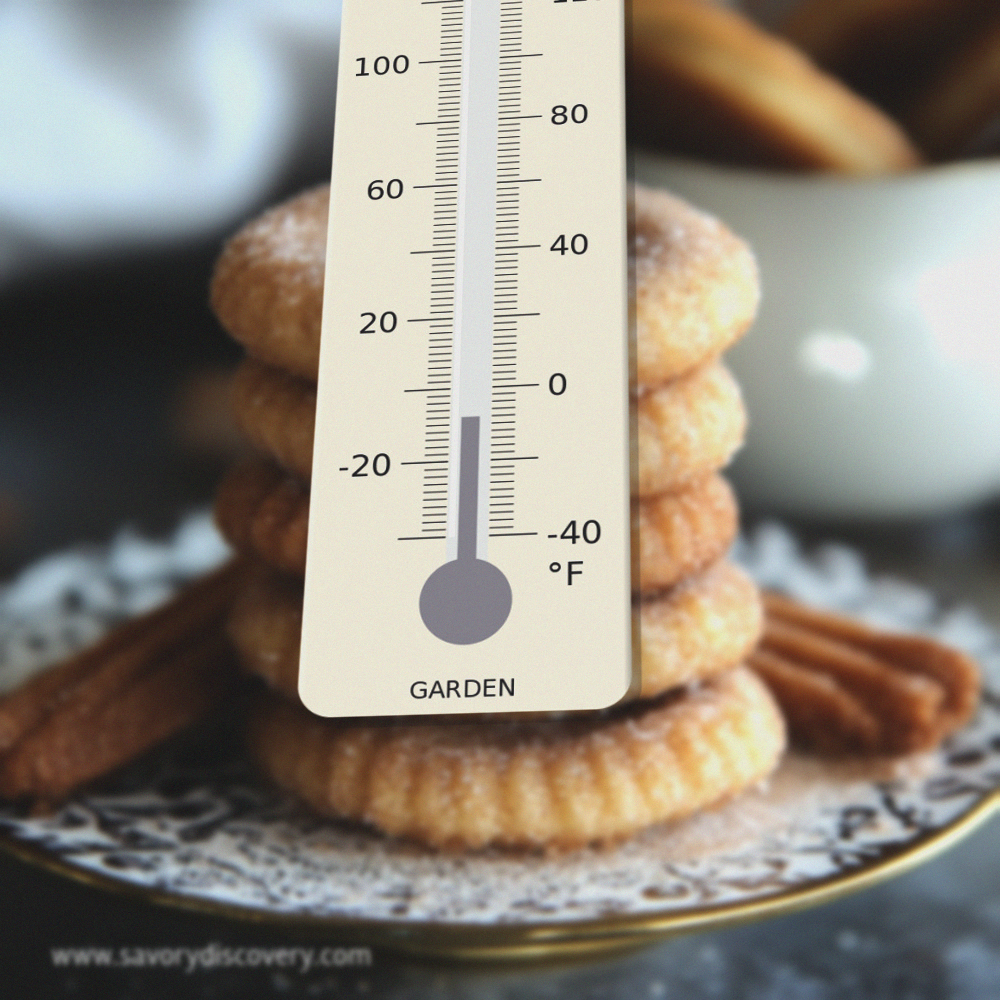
-8 °F
